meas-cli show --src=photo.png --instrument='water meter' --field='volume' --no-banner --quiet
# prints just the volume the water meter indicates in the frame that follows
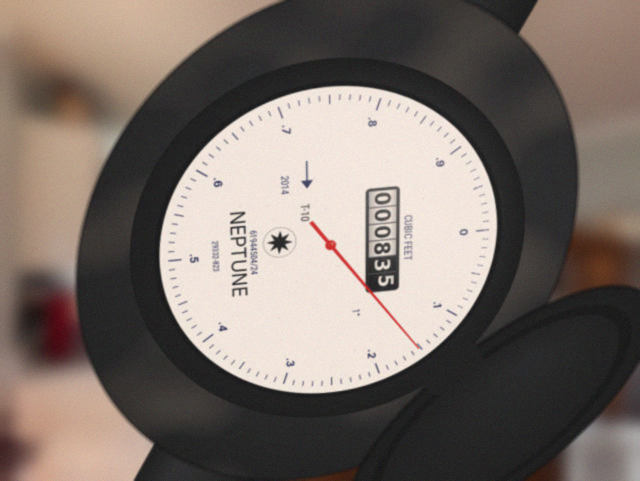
835.15 ft³
